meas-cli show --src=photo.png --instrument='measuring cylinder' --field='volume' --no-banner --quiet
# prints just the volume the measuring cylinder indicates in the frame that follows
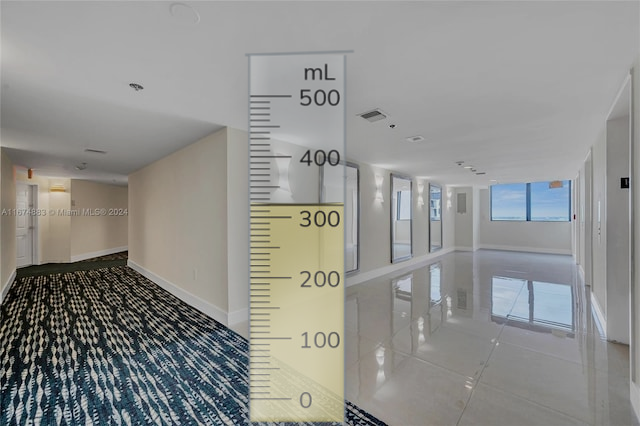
320 mL
